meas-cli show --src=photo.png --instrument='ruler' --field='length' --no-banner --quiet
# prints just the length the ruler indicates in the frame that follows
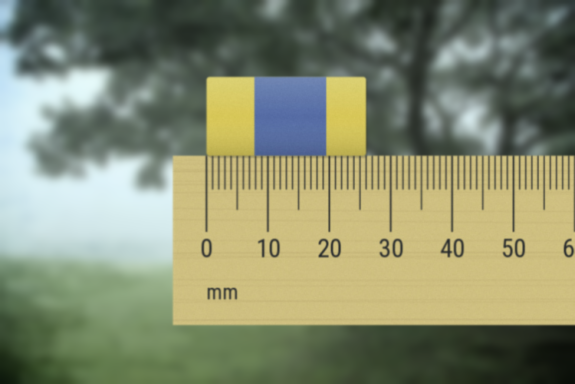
26 mm
